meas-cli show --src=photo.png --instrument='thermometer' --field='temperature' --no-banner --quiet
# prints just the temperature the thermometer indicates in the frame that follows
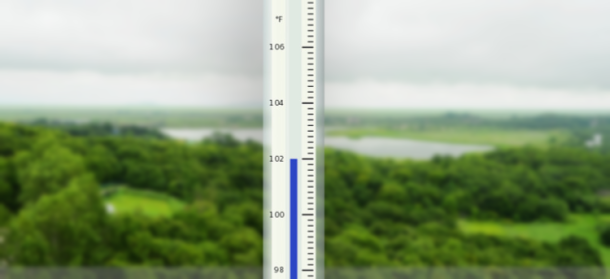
102 °F
